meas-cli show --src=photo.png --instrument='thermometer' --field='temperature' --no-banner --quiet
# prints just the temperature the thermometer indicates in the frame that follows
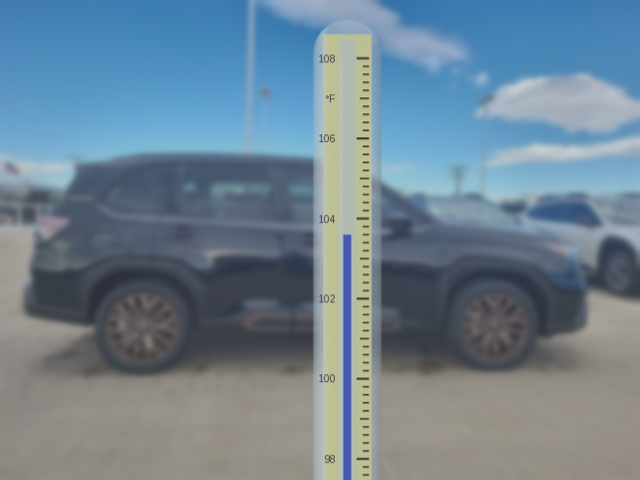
103.6 °F
